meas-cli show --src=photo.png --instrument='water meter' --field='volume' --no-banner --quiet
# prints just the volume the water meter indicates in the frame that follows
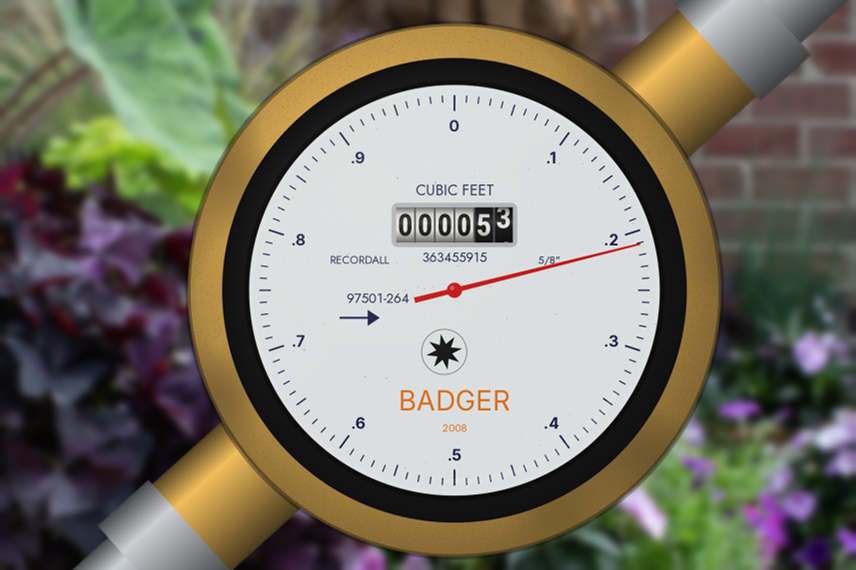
53.21 ft³
